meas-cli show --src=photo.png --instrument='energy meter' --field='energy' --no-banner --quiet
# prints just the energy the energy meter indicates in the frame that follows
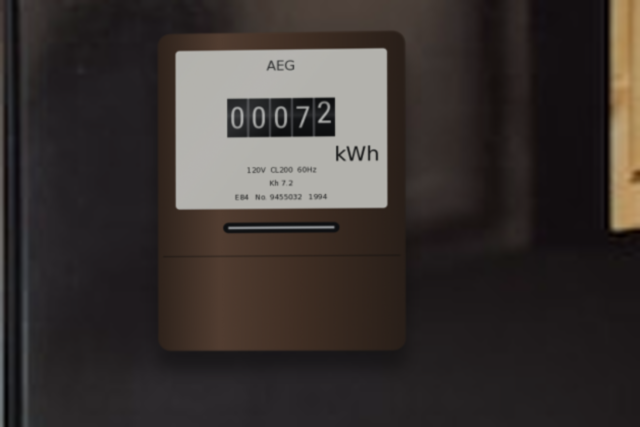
72 kWh
